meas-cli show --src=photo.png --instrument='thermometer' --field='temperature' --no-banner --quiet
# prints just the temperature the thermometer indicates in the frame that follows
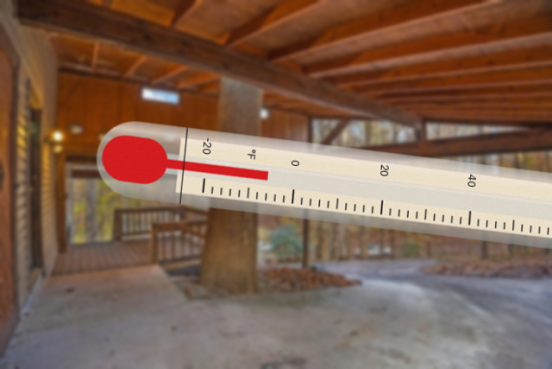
-6 °F
